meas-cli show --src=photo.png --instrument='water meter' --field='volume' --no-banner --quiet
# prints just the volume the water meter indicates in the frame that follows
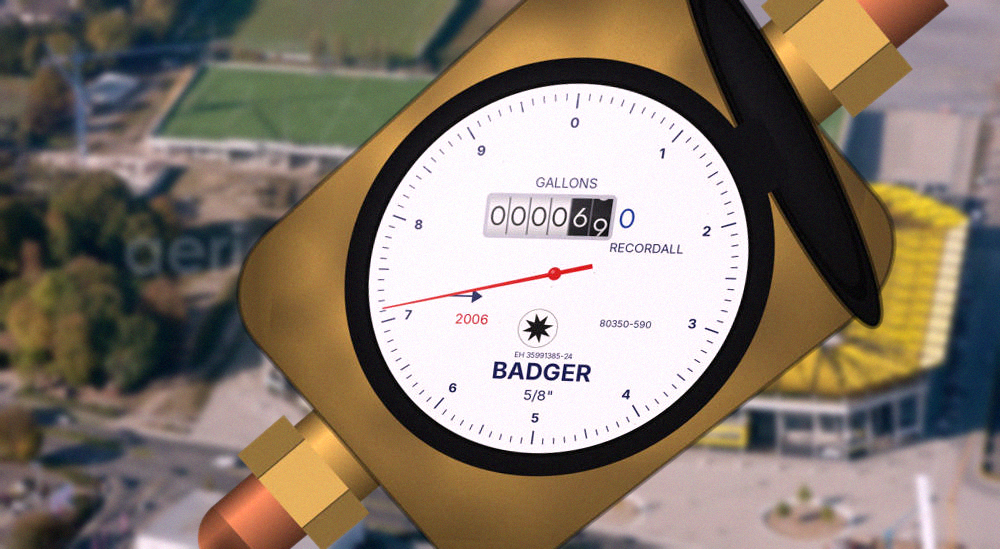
687.1 gal
